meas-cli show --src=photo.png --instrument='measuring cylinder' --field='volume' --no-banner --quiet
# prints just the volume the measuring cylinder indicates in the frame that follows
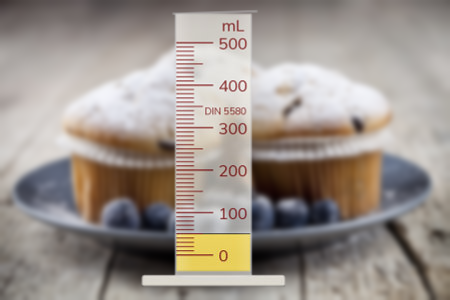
50 mL
